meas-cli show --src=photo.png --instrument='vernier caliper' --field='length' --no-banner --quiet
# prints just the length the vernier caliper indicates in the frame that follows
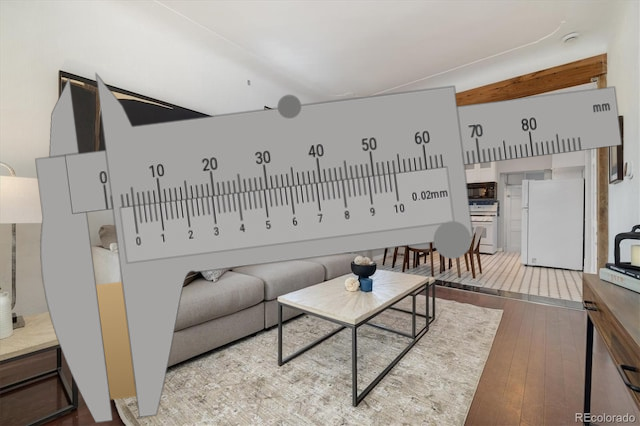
5.0 mm
